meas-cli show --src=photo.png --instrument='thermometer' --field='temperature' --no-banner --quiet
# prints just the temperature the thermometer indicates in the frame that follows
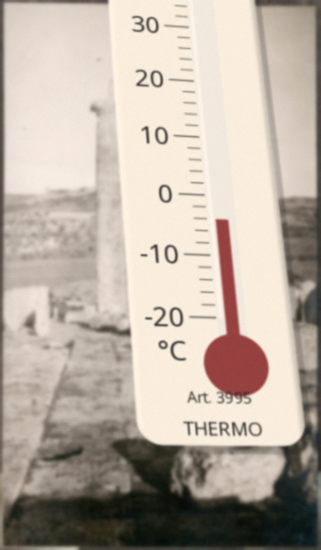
-4 °C
